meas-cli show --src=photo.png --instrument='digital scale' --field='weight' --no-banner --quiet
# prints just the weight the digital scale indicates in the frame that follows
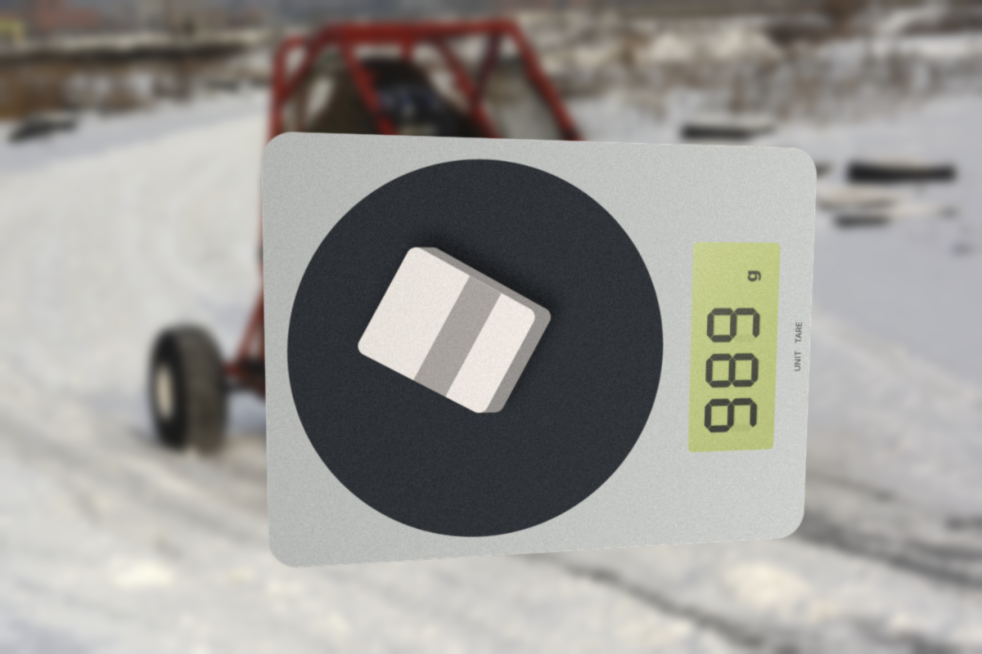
989 g
